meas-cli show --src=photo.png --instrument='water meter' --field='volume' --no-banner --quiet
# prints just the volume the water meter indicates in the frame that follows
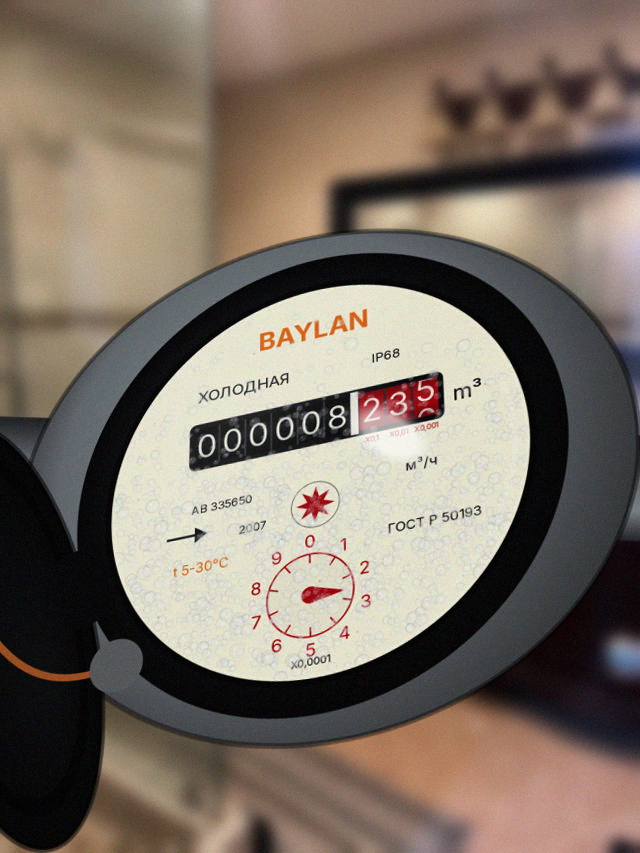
8.2352 m³
